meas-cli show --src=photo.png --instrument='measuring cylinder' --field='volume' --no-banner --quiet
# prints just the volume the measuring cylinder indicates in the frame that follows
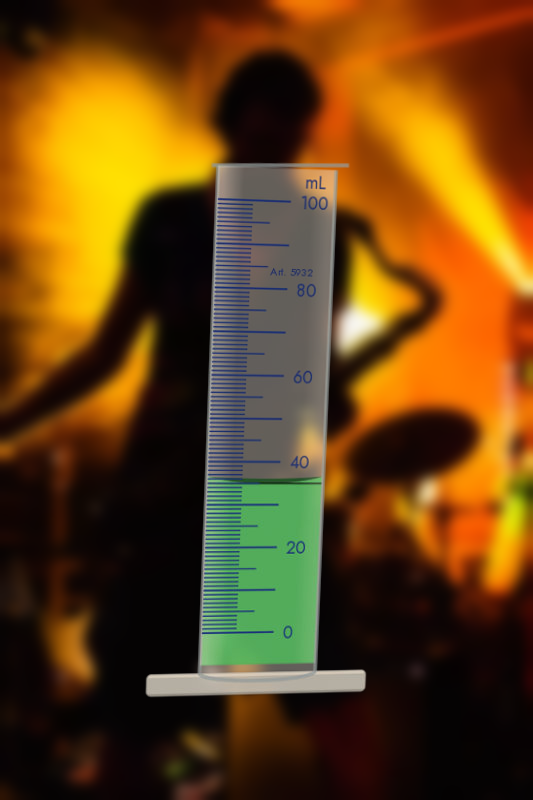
35 mL
